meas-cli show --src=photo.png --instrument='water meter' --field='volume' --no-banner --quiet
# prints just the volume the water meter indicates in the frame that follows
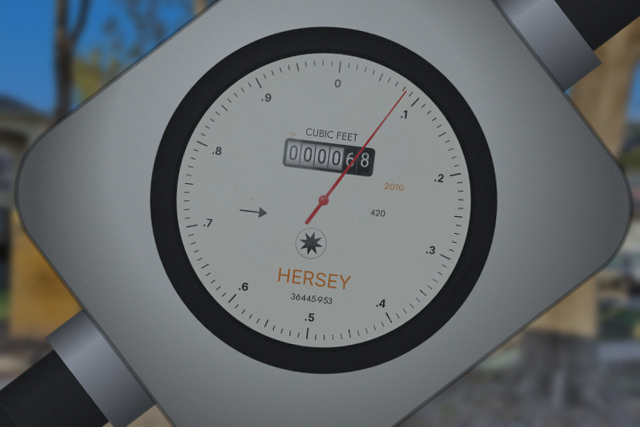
68.08 ft³
